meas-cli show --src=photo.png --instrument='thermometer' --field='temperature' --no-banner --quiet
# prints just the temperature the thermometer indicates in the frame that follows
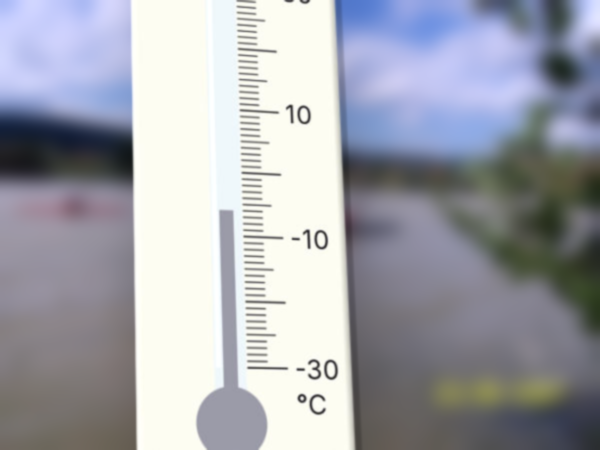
-6 °C
